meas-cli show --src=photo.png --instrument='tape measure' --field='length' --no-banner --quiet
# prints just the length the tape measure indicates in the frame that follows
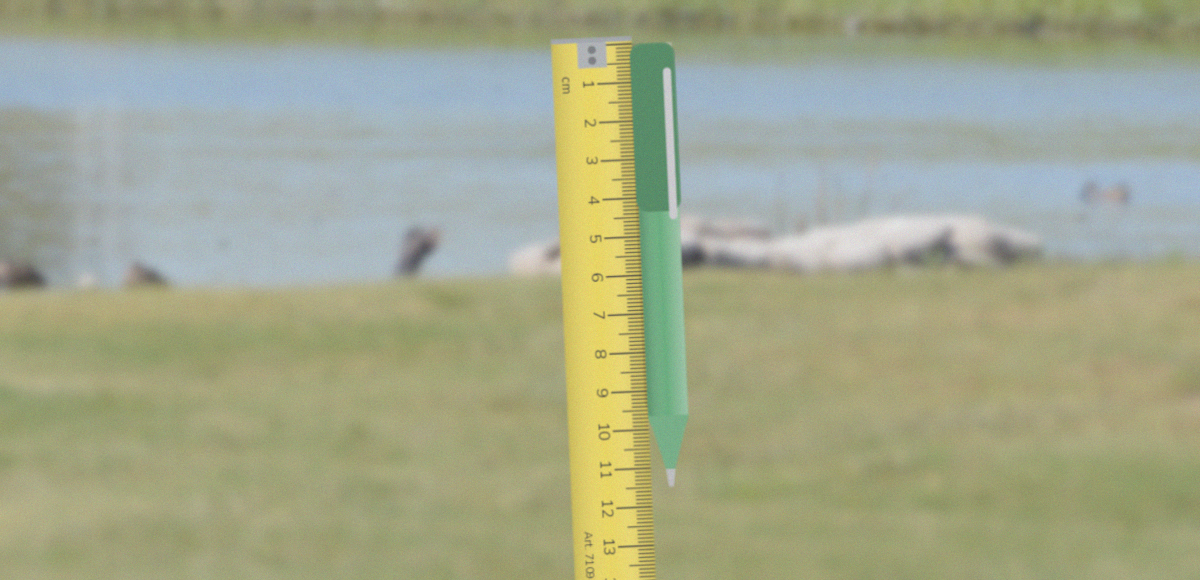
11.5 cm
